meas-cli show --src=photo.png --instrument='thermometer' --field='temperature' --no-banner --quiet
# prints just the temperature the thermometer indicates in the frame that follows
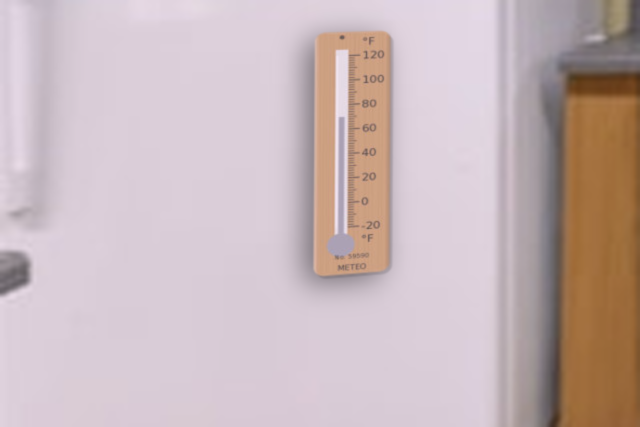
70 °F
